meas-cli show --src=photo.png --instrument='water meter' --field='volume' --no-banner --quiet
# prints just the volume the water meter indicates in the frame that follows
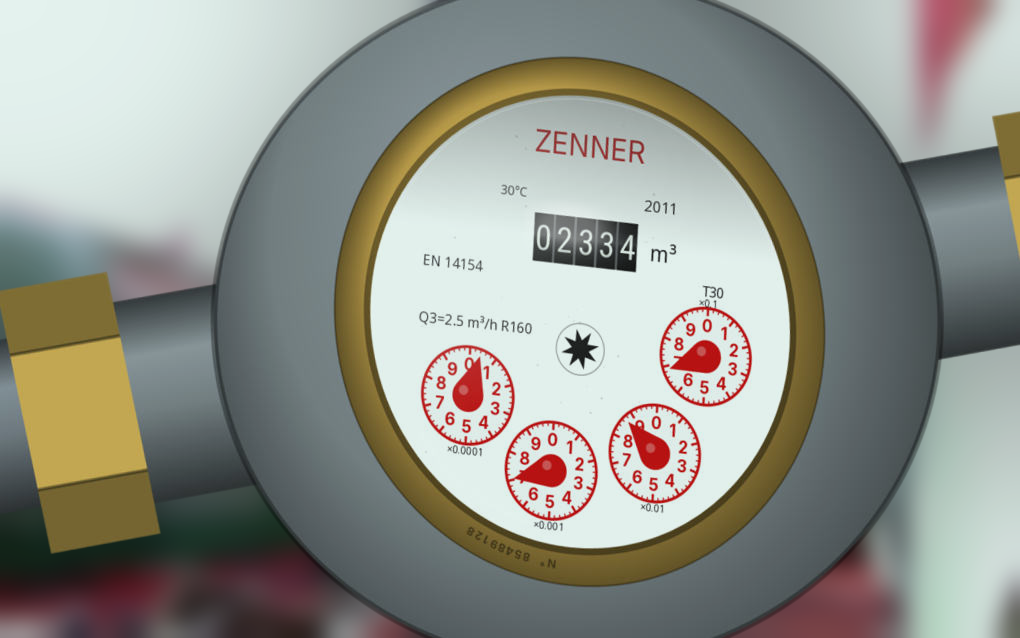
2334.6870 m³
